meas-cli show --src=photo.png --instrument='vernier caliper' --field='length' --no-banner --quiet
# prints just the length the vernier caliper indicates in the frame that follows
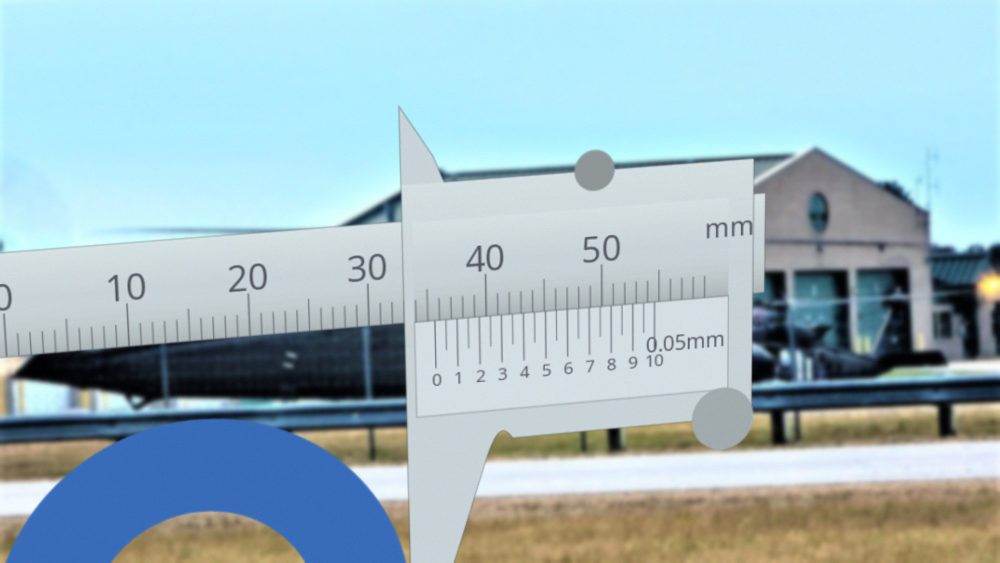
35.6 mm
